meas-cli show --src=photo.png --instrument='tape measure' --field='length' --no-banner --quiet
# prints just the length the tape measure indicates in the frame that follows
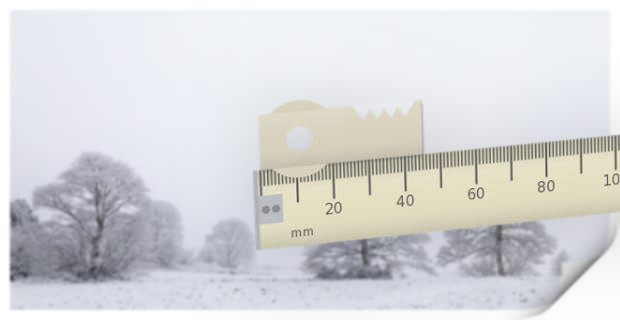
45 mm
